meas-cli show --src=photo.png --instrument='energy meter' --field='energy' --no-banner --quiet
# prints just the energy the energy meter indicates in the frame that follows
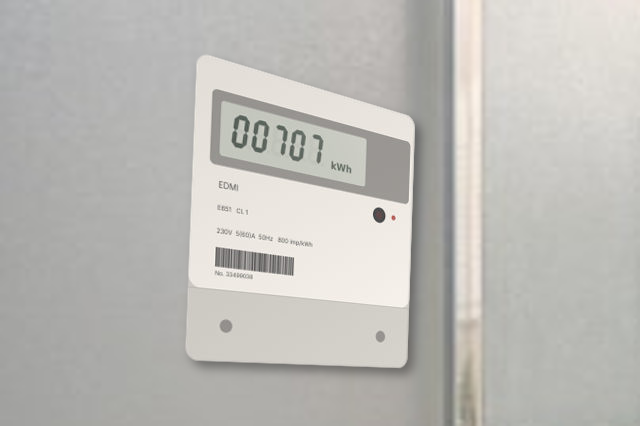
707 kWh
